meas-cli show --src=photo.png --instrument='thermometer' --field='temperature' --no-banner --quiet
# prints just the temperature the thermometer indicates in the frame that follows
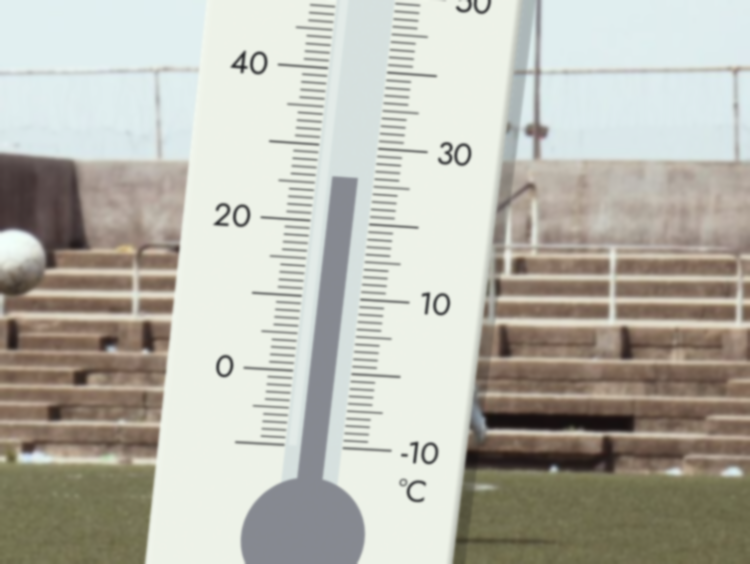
26 °C
